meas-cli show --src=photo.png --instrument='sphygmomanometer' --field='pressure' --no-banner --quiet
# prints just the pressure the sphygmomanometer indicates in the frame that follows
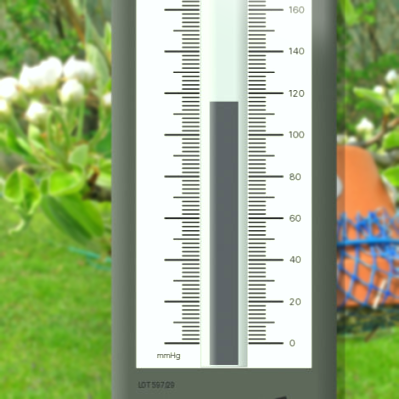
116 mmHg
